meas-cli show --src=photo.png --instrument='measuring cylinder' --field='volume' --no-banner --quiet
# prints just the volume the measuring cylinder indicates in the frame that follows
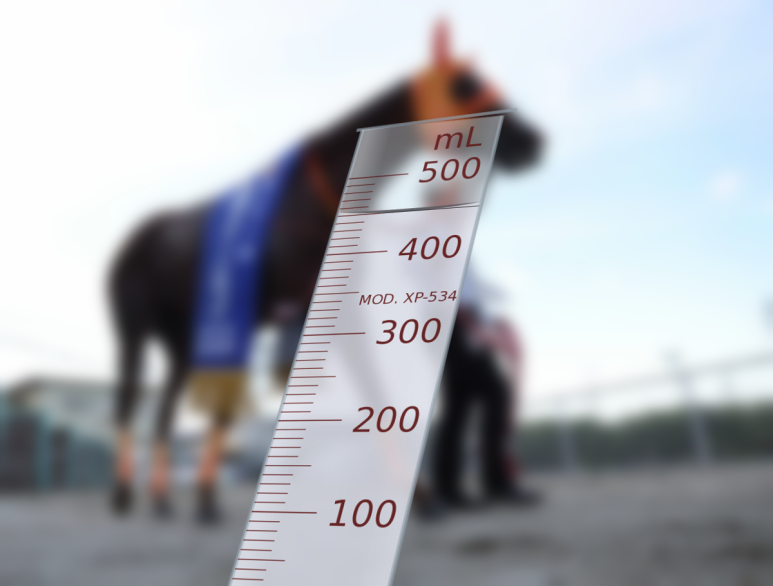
450 mL
